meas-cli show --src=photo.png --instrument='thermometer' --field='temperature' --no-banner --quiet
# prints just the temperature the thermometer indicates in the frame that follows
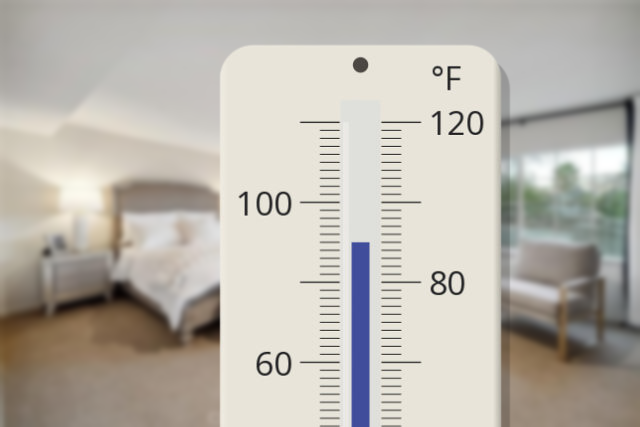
90 °F
